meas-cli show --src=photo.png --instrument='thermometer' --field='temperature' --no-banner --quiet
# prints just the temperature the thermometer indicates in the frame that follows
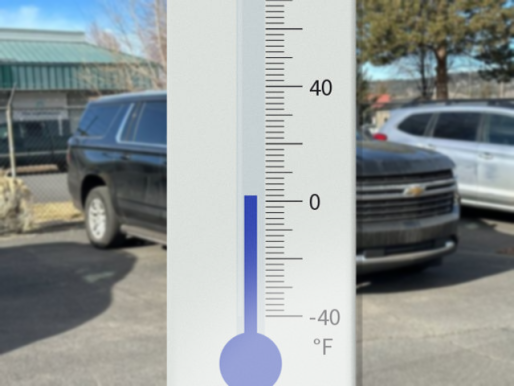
2 °F
